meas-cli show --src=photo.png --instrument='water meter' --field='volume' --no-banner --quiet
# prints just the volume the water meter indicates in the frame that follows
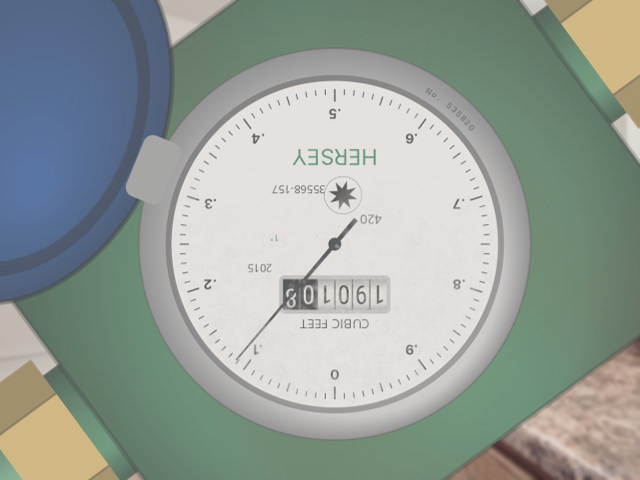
190108.11 ft³
